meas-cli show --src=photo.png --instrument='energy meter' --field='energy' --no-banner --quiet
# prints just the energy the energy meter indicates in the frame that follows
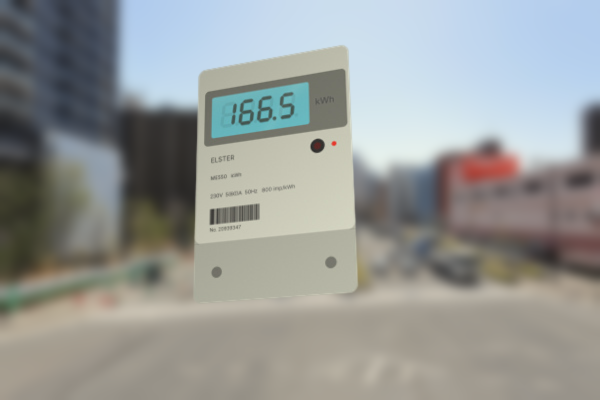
166.5 kWh
